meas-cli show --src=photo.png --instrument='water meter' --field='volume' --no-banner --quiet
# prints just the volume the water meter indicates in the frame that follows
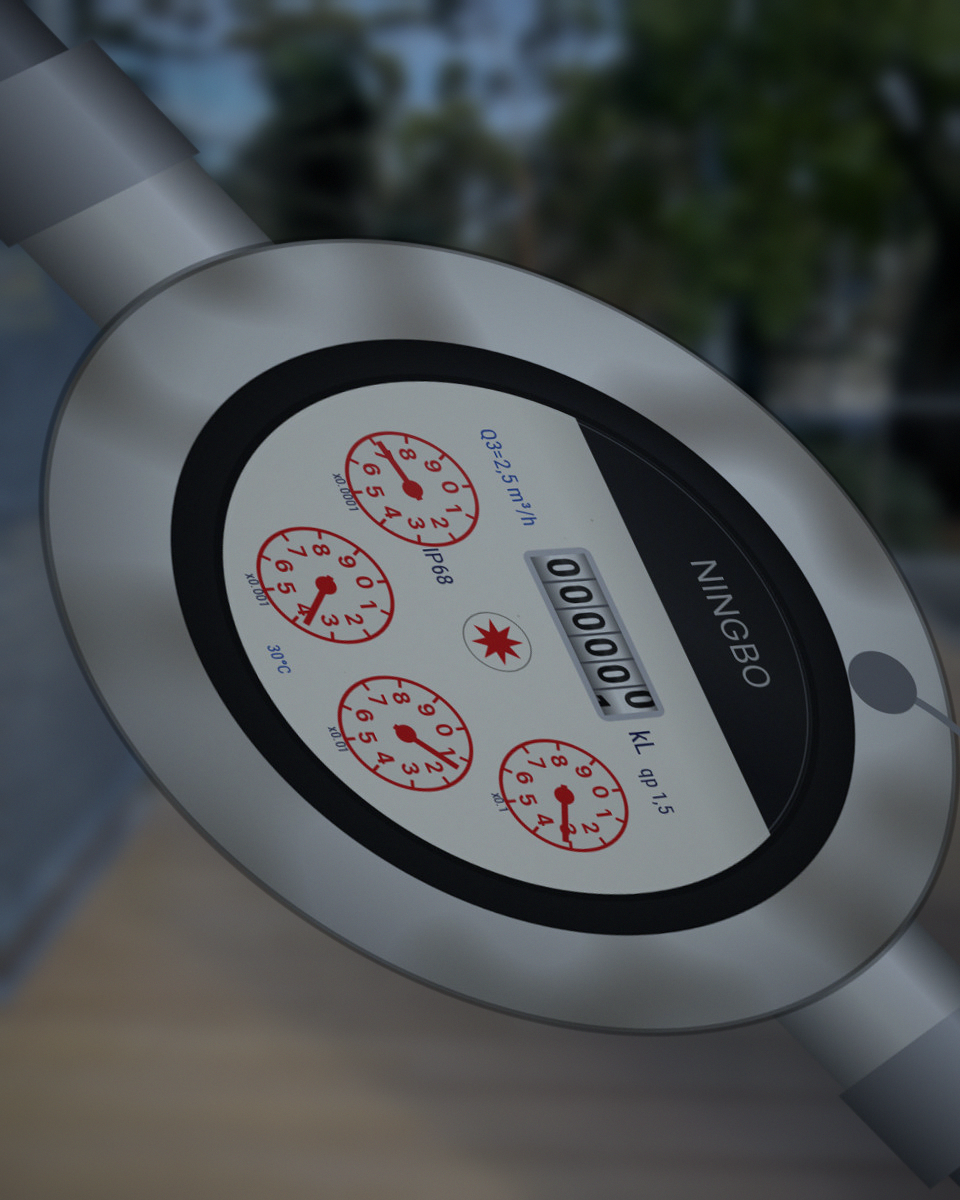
0.3137 kL
